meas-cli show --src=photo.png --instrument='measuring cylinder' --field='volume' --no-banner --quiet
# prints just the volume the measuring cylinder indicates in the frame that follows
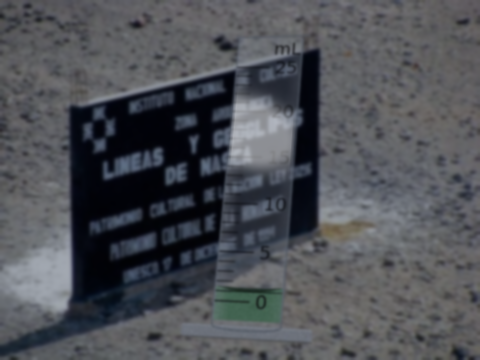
1 mL
